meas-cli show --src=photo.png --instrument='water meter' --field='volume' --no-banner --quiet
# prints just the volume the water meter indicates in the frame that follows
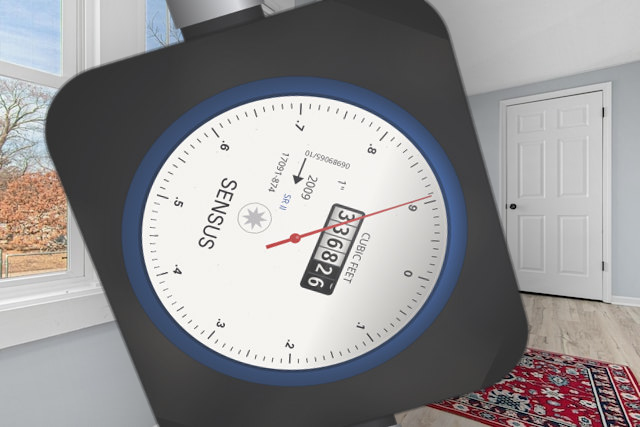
336825.89 ft³
